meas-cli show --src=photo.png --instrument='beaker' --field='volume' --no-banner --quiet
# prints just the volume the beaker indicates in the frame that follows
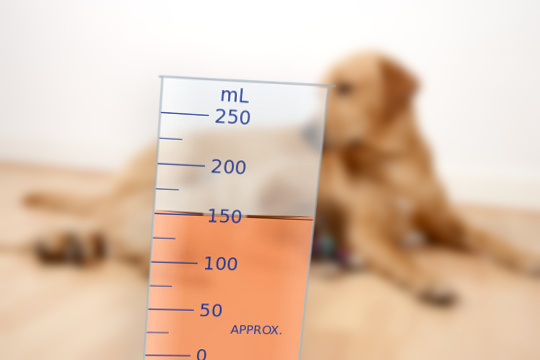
150 mL
